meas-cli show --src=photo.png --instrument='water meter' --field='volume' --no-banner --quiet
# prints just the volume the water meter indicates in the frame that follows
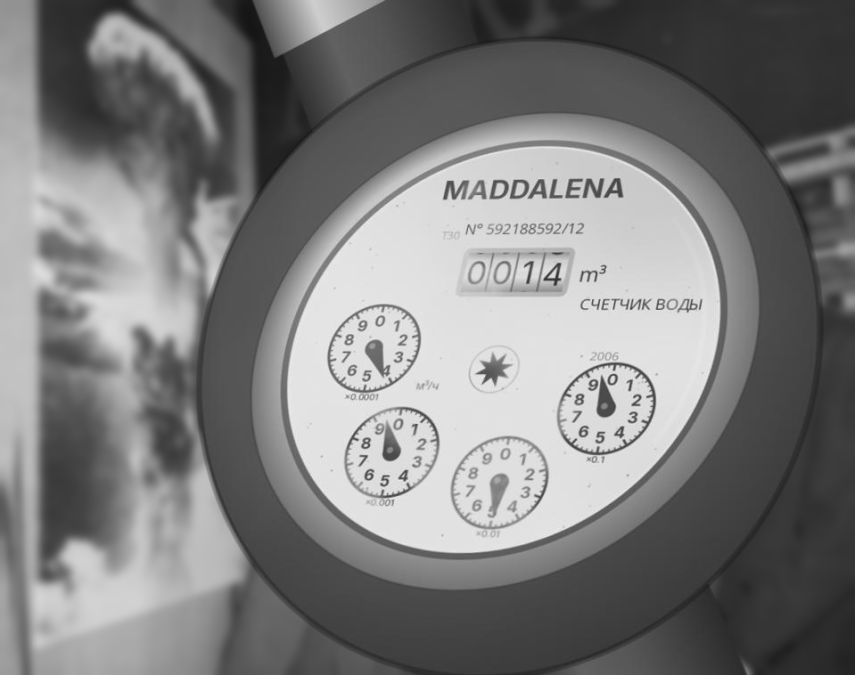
13.9494 m³
